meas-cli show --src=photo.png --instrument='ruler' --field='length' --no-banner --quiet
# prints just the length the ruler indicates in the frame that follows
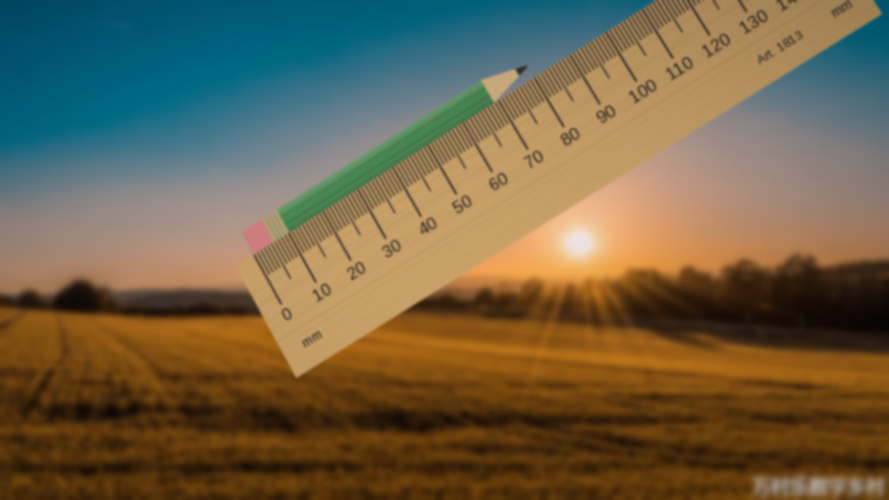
80 mm
